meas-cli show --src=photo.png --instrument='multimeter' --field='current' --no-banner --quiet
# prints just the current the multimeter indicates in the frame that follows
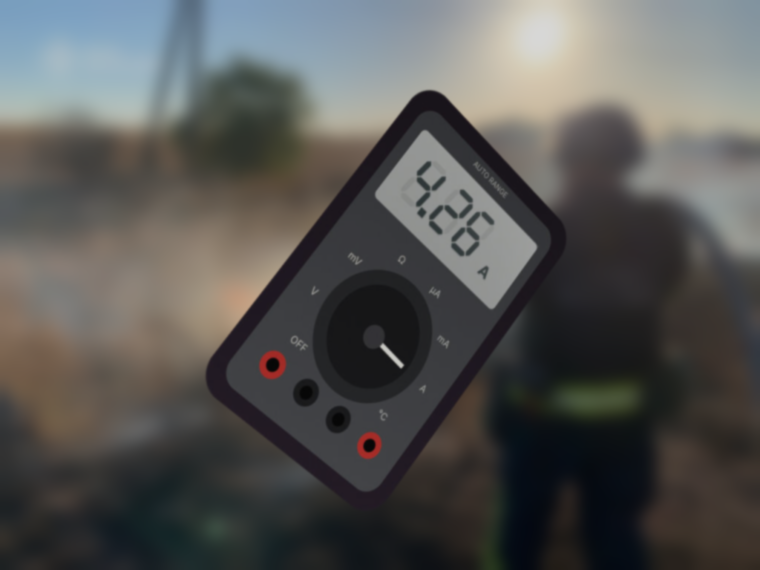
4.26 A
